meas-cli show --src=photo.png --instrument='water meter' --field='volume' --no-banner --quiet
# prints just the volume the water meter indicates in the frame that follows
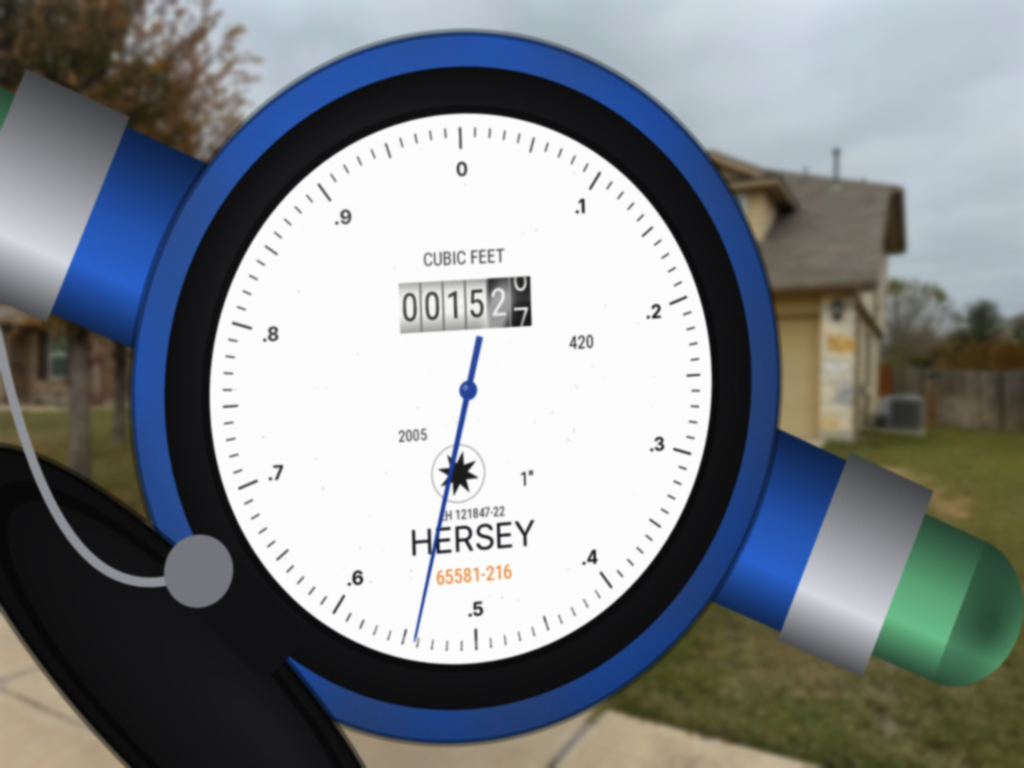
1526.54 ft³
